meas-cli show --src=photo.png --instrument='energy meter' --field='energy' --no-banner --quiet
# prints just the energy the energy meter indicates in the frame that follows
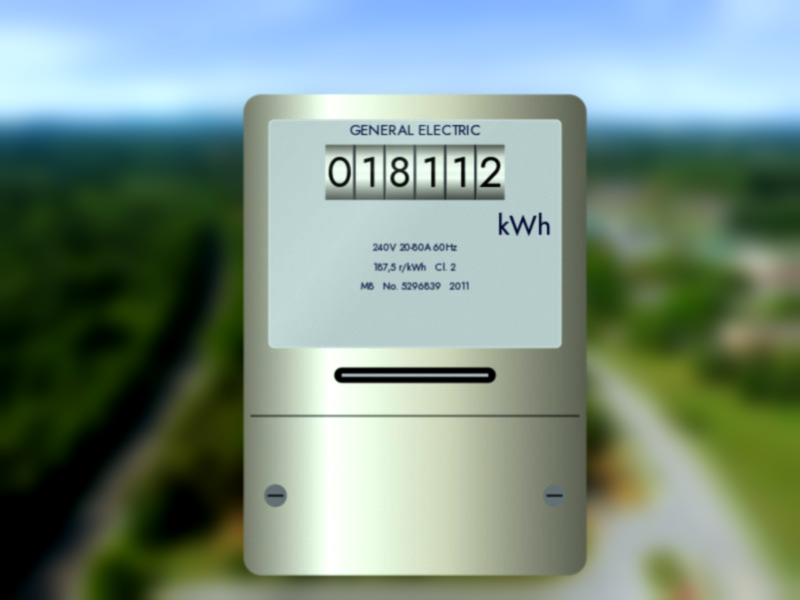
18112 kWh
